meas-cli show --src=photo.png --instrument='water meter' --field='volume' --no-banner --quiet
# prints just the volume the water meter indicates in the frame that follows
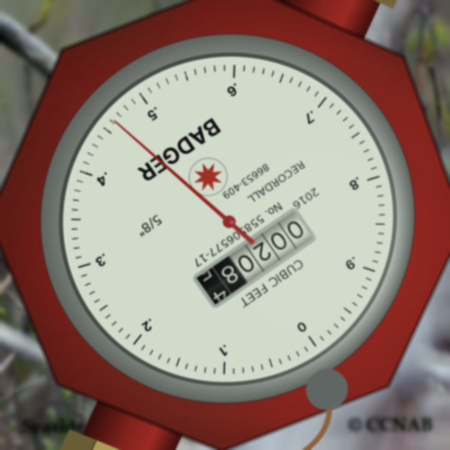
2084.46 ft³
